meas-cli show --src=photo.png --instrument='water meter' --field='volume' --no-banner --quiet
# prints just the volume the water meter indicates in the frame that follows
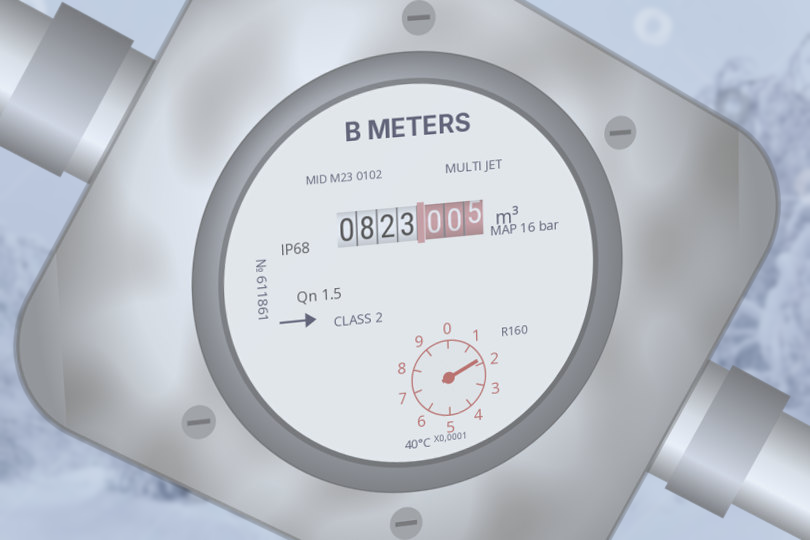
823.0051 m³
